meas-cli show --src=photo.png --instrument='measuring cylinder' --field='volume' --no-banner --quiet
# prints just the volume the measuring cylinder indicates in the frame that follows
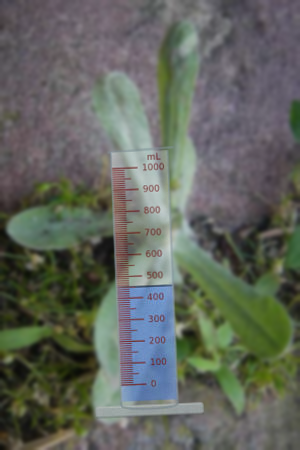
450 mL
